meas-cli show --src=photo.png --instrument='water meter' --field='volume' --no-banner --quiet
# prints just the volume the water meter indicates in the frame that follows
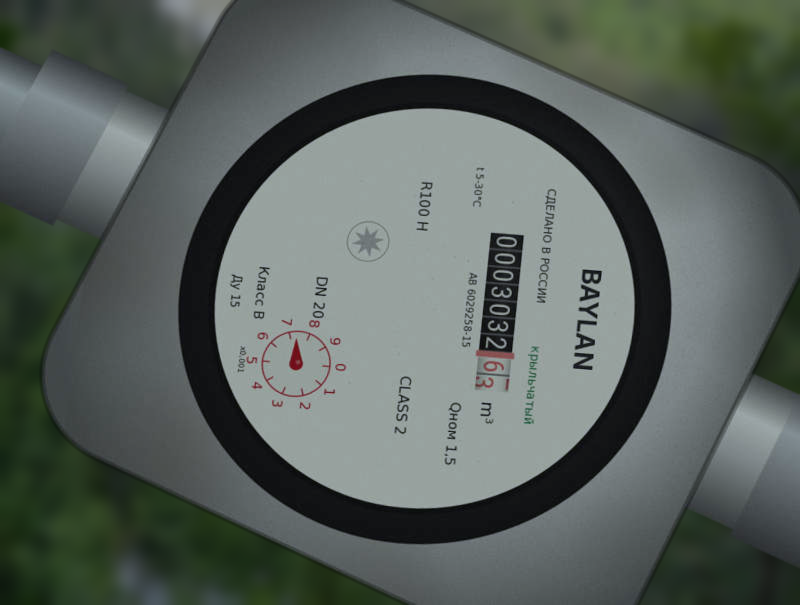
3032.627 m³
